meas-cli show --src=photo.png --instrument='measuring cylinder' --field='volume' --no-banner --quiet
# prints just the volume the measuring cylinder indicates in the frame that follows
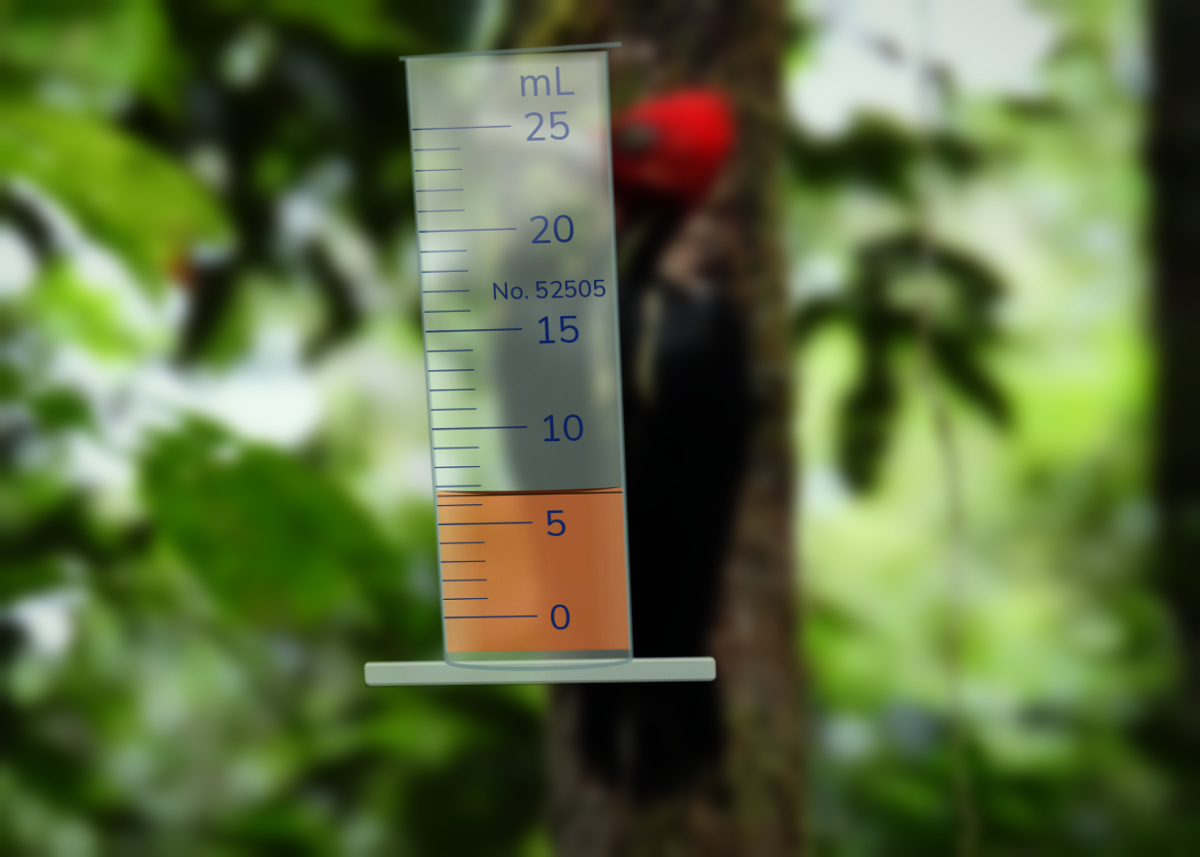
6.5 mL
